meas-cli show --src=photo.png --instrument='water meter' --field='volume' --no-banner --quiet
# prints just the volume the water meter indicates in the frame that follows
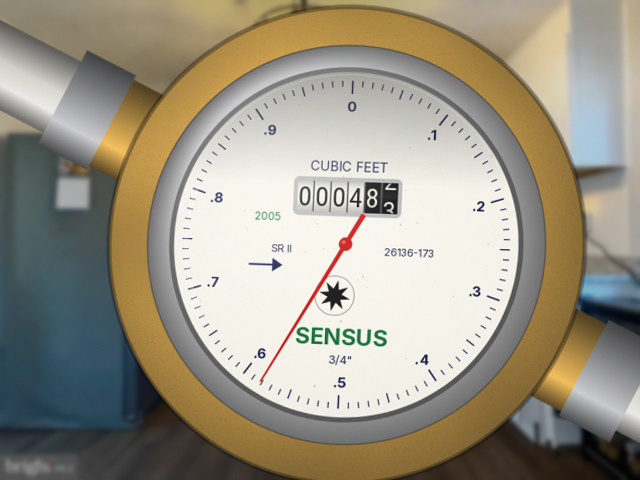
482.58 ft³
